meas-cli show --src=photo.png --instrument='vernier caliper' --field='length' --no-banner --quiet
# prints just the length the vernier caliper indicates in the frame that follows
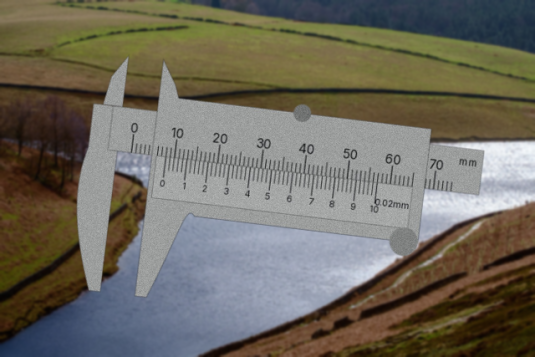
8.0 mm
